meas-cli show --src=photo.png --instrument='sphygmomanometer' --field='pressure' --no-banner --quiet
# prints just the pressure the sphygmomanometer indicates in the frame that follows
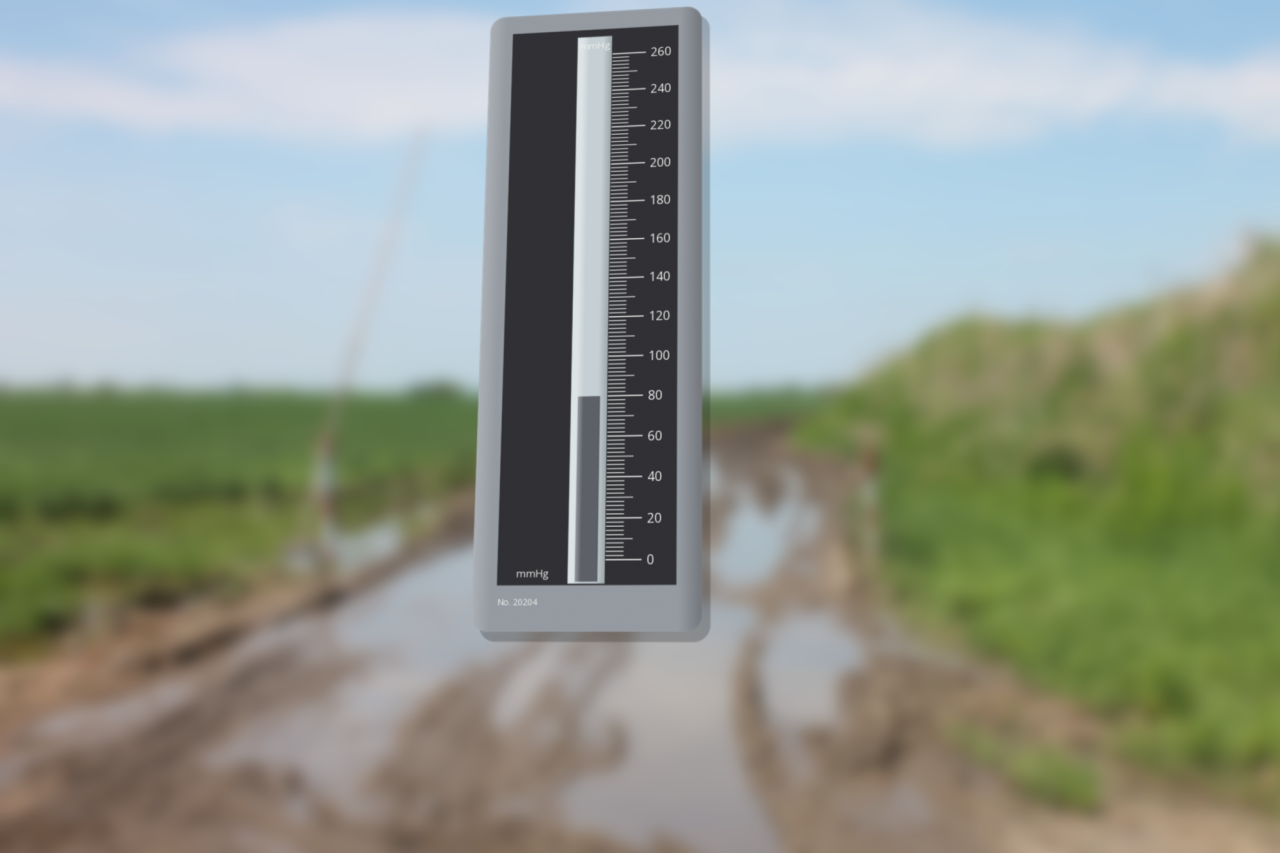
80 mmHg
